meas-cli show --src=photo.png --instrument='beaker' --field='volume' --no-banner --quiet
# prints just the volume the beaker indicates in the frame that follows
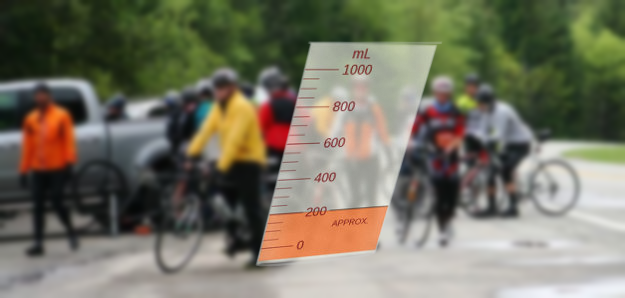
200 mL
